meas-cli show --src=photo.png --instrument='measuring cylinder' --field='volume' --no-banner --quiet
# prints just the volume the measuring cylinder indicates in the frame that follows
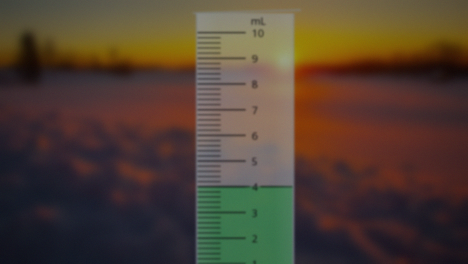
4 mL
